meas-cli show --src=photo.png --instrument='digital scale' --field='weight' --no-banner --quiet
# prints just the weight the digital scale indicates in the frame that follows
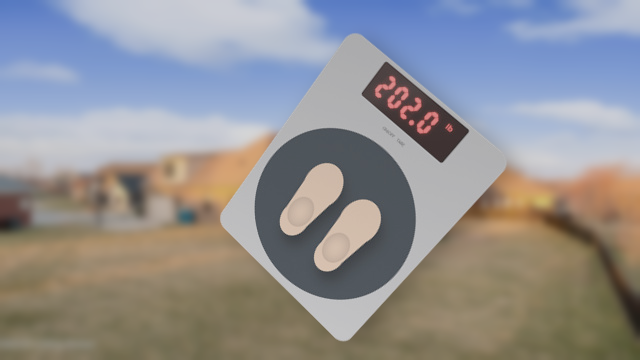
202.0 lb
